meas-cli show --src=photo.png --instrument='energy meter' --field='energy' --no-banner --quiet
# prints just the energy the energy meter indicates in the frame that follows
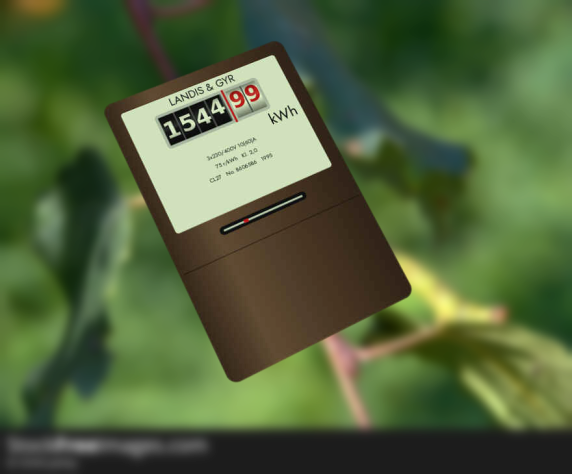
1544.99 kWh
